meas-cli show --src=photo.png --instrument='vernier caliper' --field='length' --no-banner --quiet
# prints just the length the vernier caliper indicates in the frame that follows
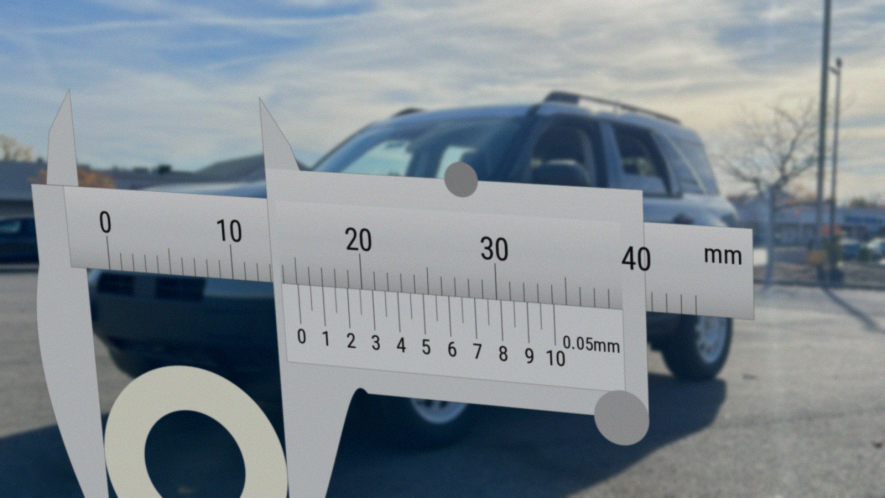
15.1 mm
